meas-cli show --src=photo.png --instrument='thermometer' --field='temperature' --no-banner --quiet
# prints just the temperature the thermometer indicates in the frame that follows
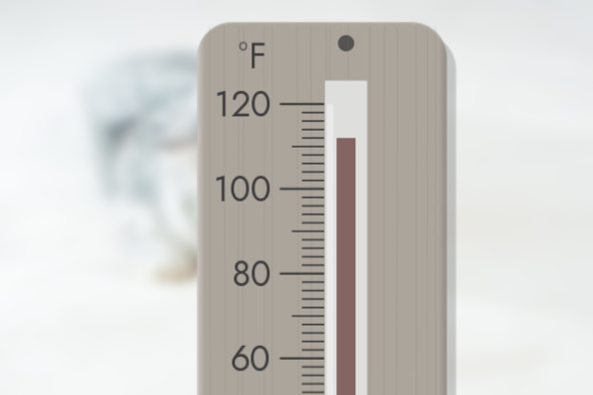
112 °F
